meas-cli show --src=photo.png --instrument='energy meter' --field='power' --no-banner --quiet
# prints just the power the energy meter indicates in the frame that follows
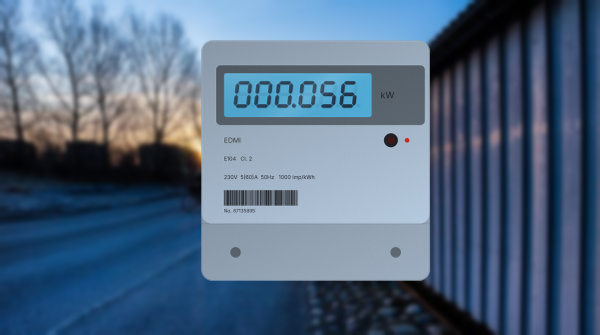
0.056 kW
